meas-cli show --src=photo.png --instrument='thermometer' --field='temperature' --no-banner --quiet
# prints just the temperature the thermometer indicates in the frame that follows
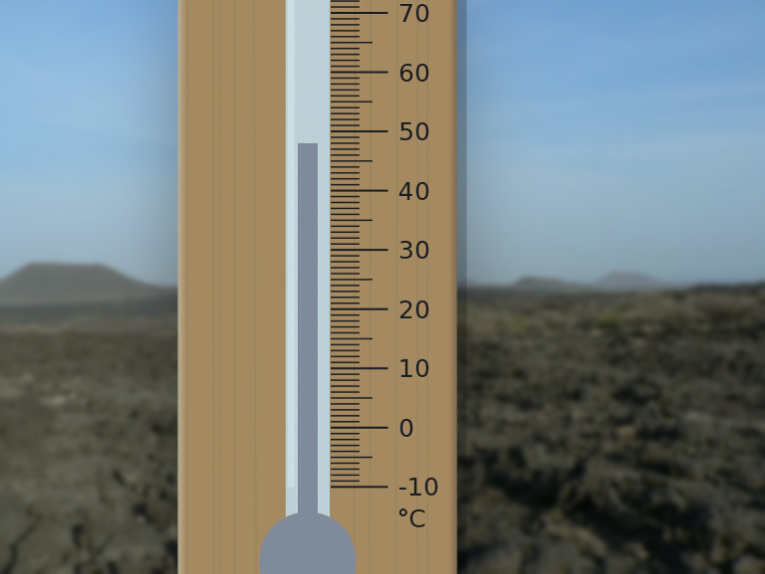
48 °C
